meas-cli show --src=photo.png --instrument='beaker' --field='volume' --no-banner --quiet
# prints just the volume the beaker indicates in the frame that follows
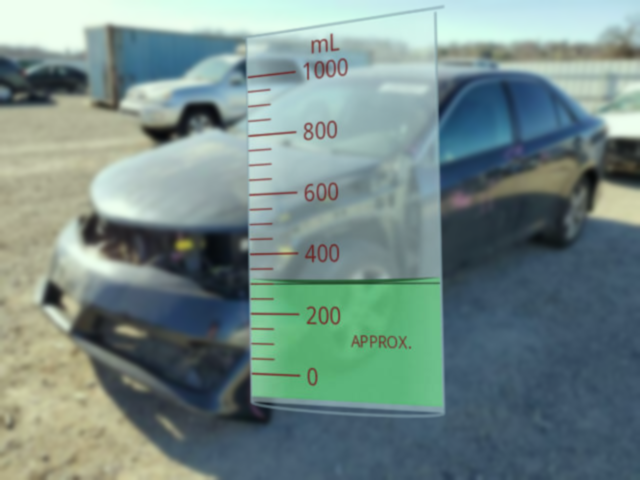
300 mL
